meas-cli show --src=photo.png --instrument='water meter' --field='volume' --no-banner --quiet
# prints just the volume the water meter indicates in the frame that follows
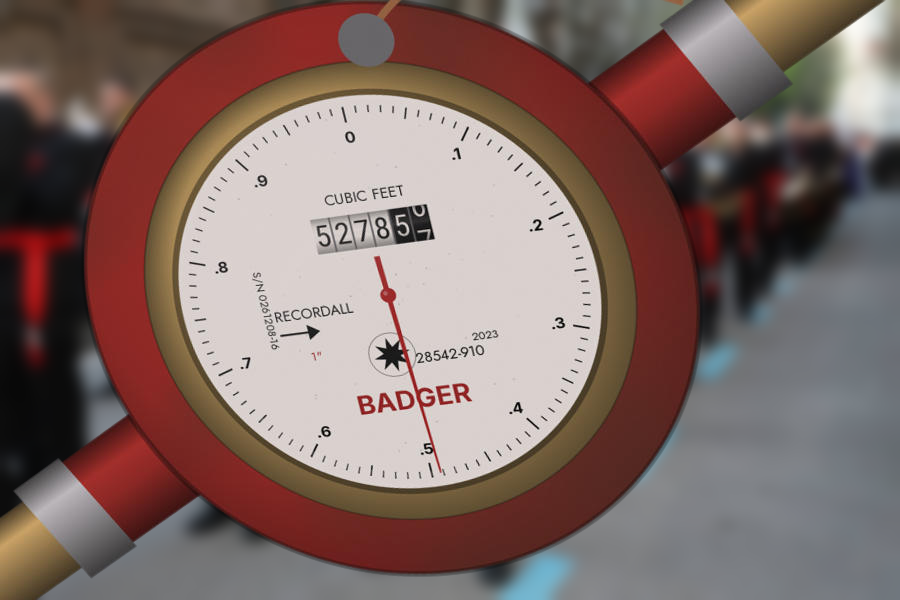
527856.49 ft³
